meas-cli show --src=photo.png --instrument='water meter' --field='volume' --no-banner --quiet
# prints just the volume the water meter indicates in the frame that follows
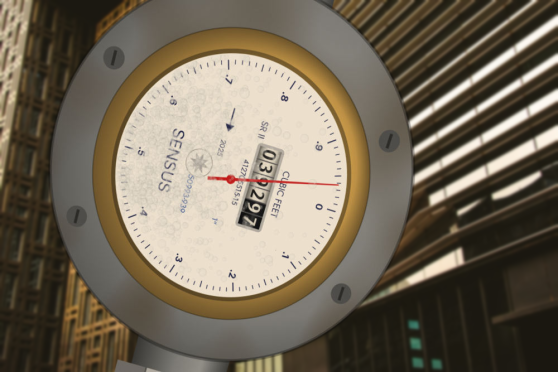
39296.96 ft³
